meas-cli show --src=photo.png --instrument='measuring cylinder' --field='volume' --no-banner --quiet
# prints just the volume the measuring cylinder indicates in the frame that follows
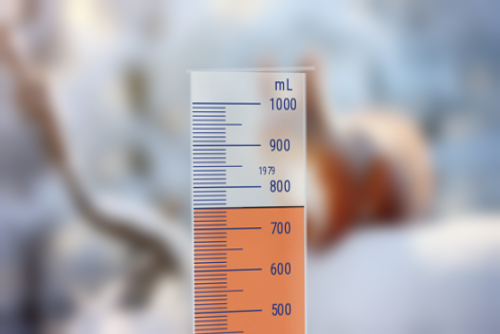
750 mL
